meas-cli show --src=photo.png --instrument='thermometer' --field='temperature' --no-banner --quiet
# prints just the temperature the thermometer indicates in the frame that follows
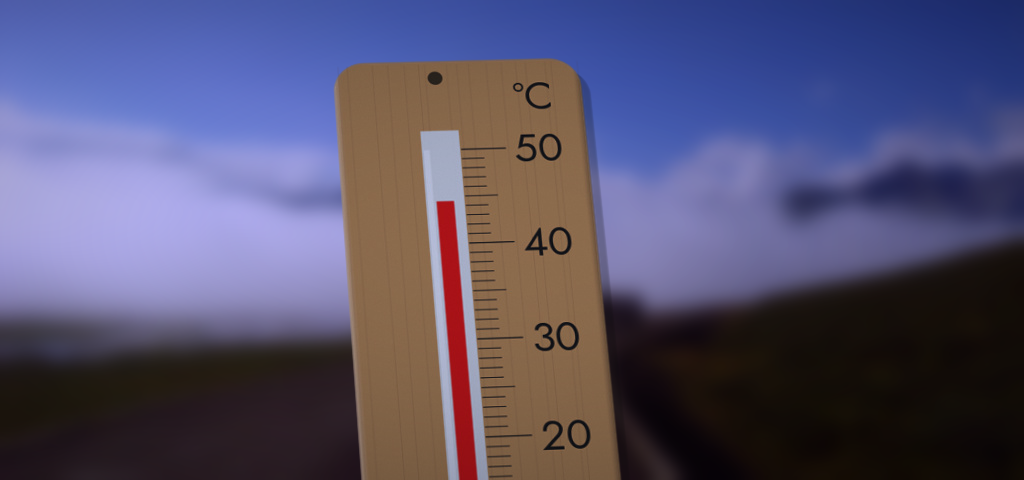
44.5 °C
